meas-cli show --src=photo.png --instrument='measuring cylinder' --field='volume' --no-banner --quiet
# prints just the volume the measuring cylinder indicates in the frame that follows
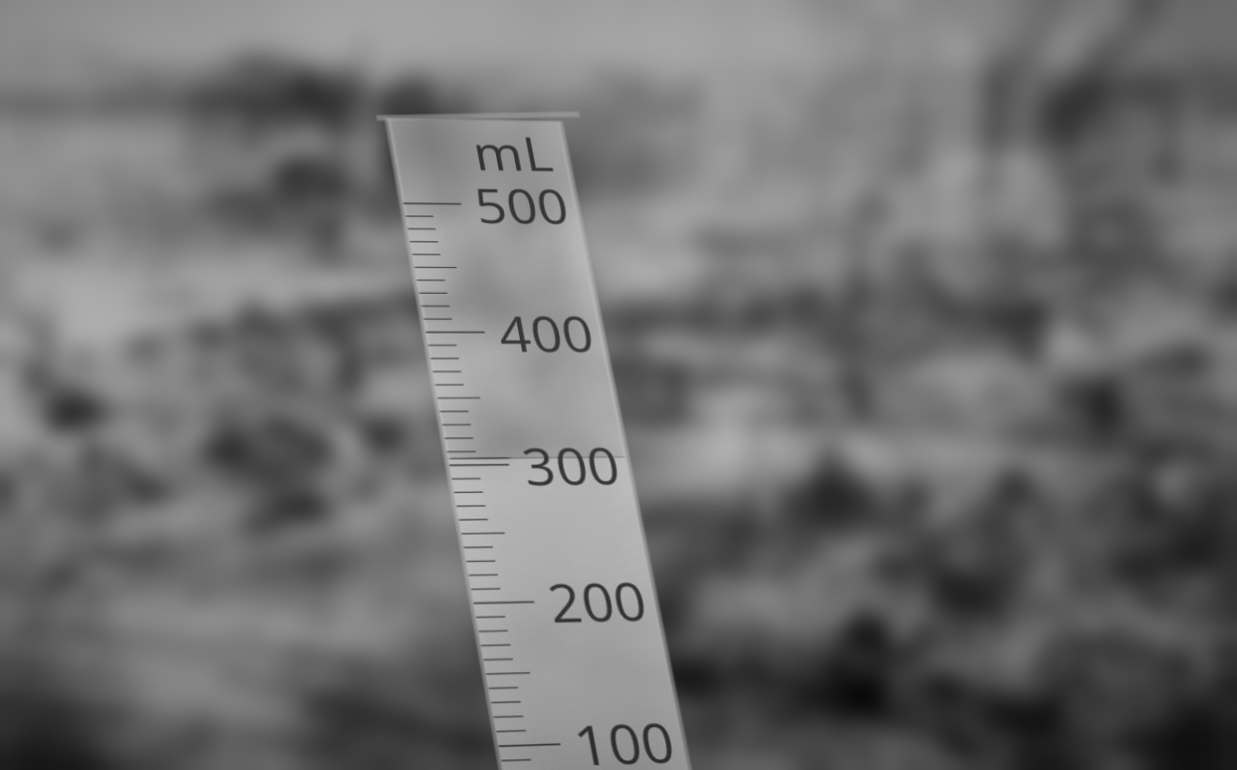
305 mL
